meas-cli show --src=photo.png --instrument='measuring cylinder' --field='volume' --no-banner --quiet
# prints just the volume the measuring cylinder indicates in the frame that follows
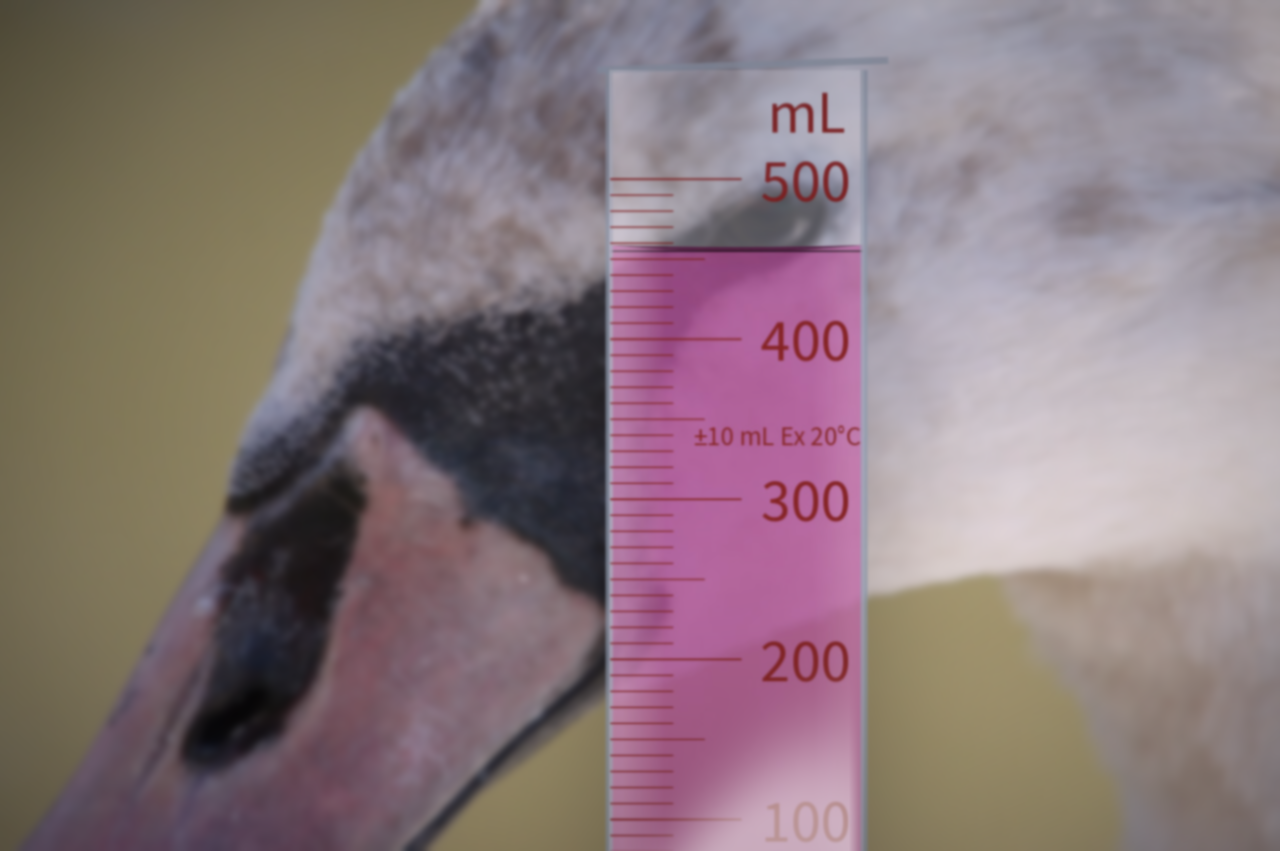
455 mL
